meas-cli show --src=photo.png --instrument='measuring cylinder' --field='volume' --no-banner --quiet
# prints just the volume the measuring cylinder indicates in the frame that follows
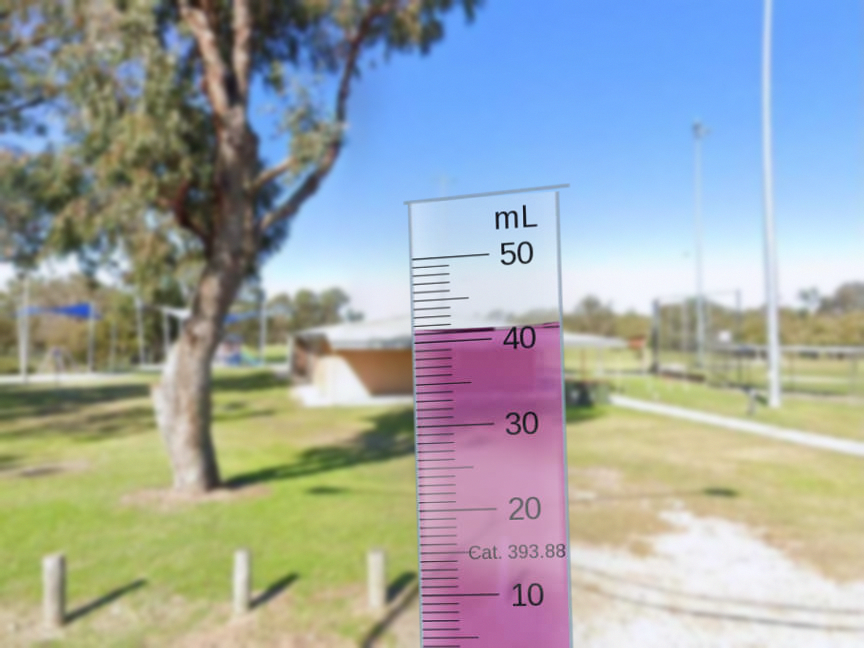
41 mL
